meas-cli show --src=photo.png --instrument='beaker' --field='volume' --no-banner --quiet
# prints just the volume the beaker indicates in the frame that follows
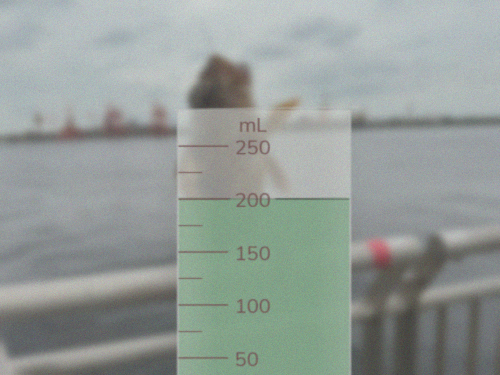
200 mL
